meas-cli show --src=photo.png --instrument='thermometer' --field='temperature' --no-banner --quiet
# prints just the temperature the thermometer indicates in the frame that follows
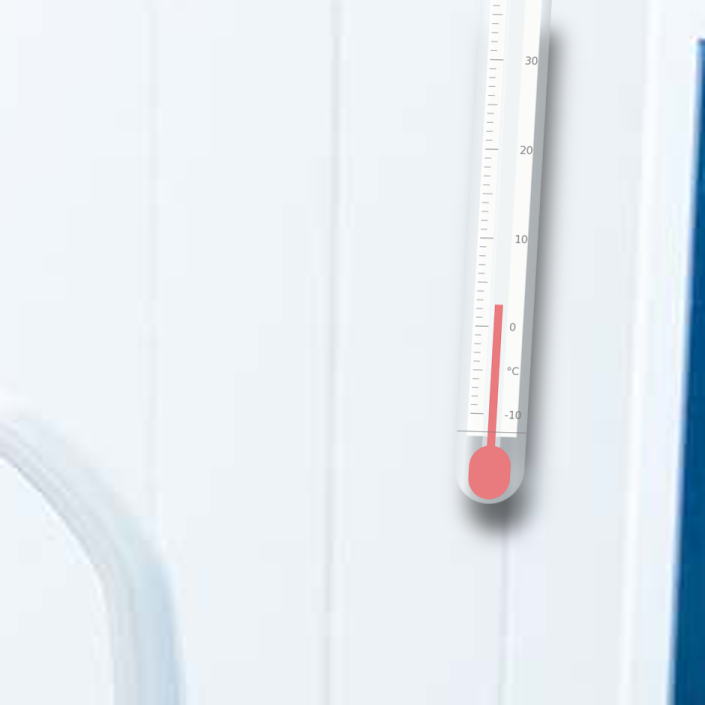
2.5 °C
